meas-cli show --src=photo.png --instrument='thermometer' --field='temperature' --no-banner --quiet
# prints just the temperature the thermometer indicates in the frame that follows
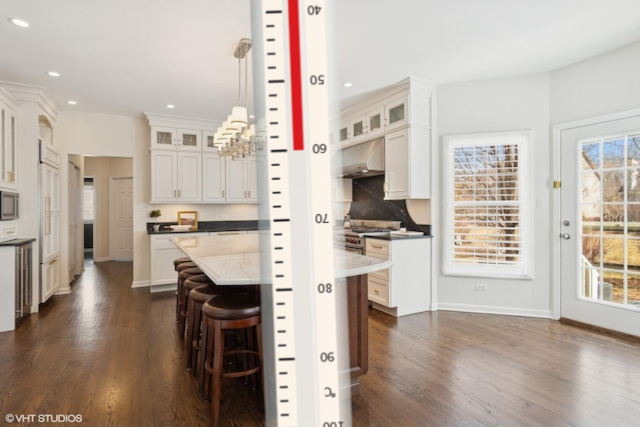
60 °C
